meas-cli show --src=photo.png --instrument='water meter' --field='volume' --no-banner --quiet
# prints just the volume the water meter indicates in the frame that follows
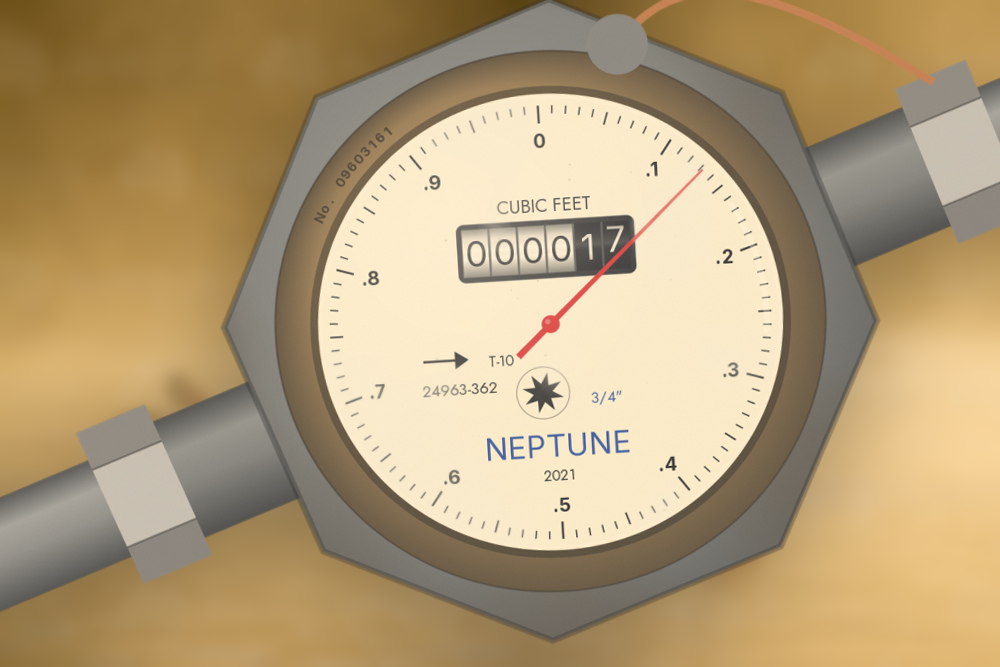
17.13 ft³
